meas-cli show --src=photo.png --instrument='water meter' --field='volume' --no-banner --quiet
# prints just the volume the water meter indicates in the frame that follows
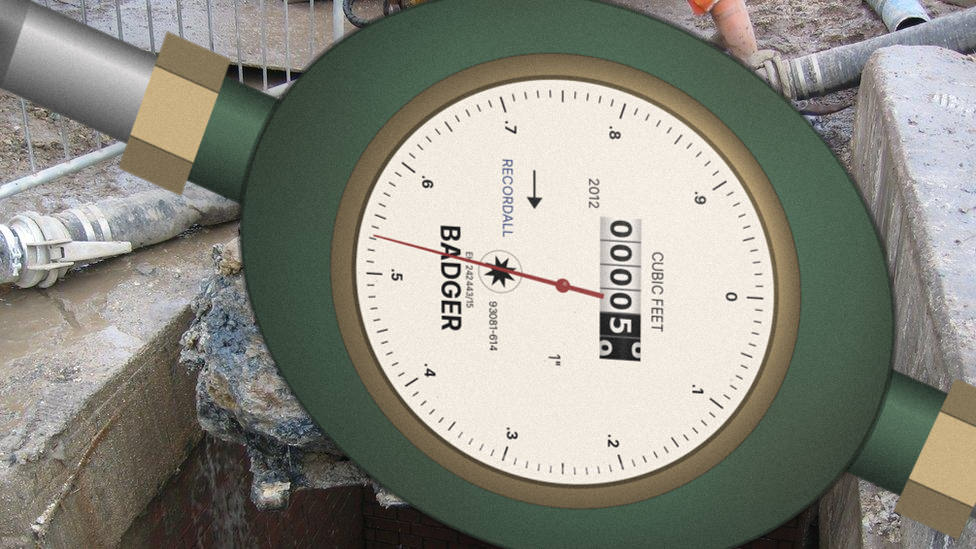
58.53 ft³
